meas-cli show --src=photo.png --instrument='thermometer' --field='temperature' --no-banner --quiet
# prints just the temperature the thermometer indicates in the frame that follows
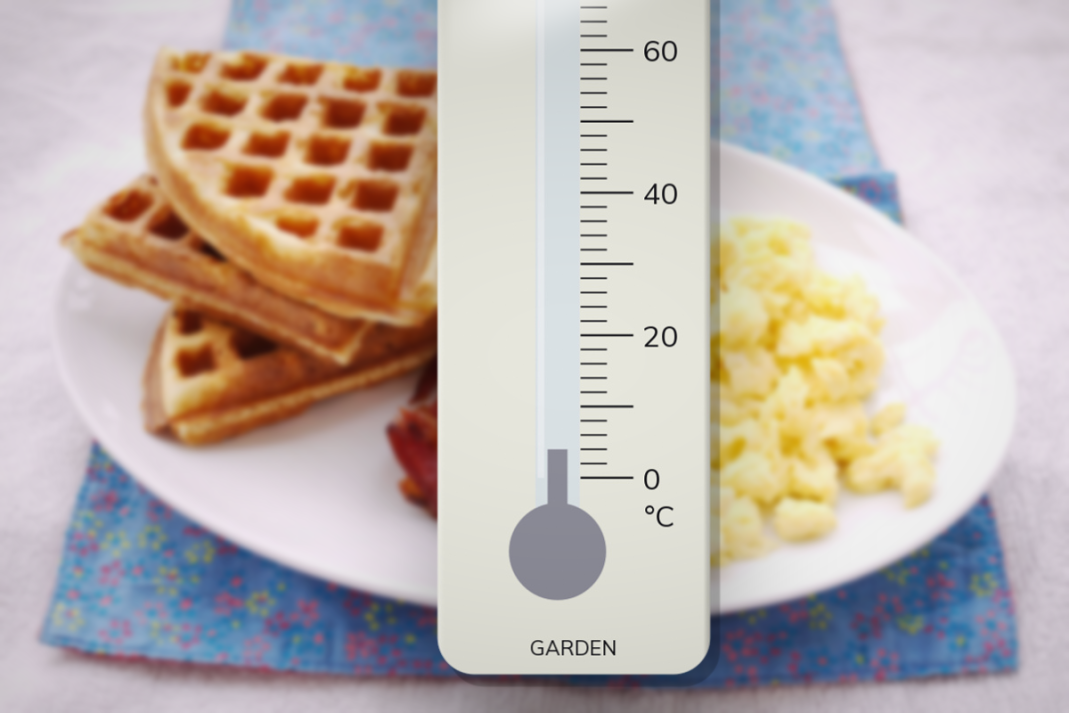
4 °C
